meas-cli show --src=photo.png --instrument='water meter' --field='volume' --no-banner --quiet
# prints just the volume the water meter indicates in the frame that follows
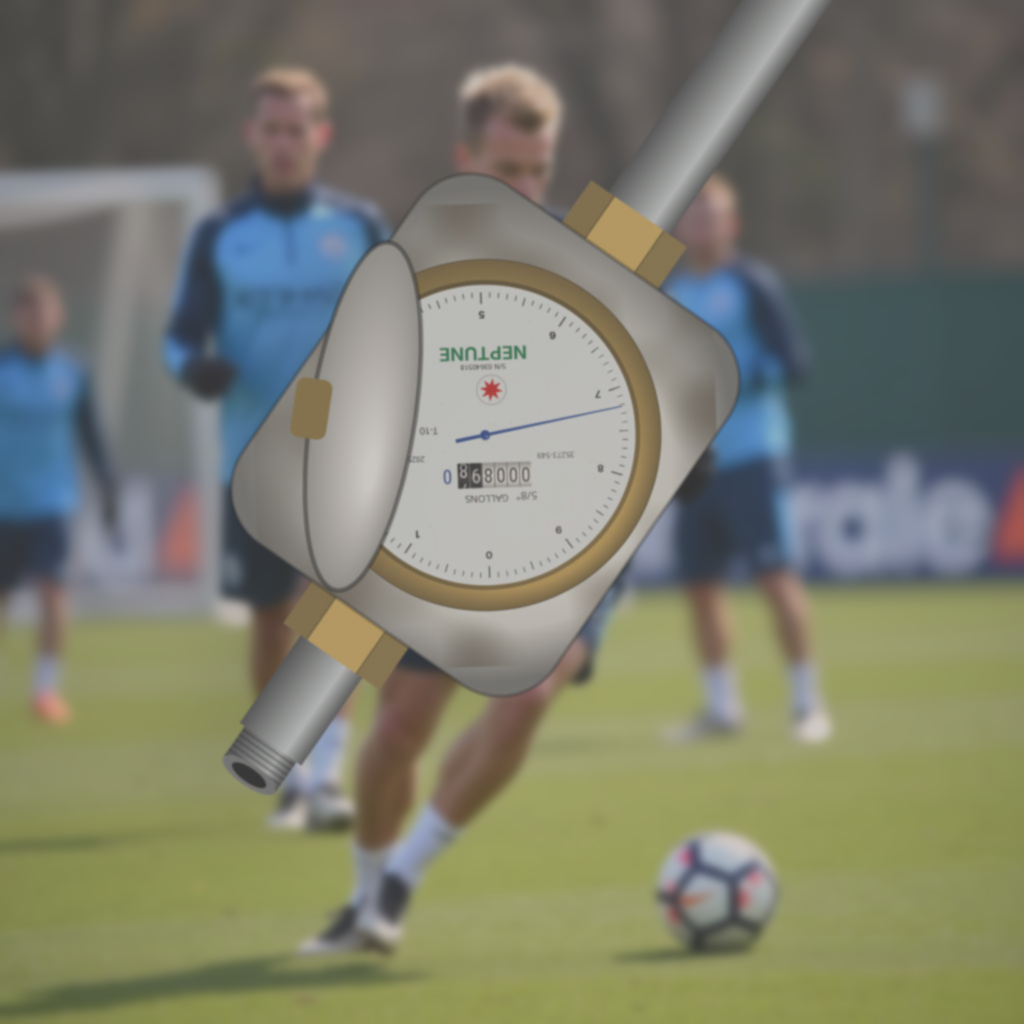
8977.2 gal
